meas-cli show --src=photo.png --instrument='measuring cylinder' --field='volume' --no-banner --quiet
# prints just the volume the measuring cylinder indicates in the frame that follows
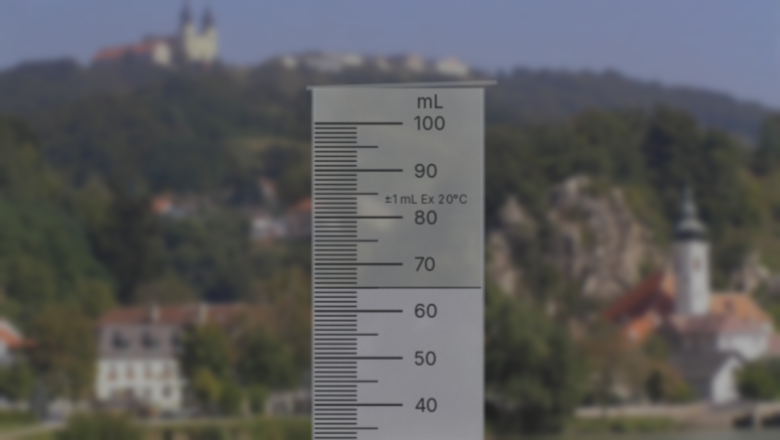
65 mL
